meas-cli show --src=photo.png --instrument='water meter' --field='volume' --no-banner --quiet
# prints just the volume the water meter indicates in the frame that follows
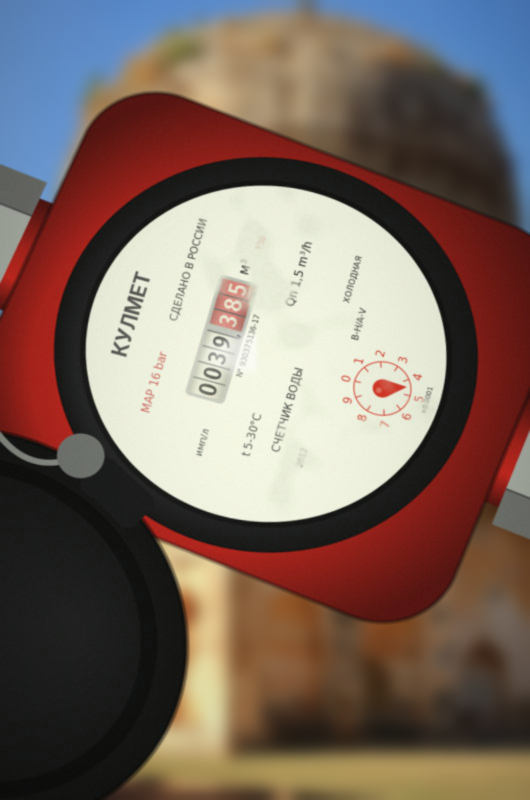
39.3854 m³
